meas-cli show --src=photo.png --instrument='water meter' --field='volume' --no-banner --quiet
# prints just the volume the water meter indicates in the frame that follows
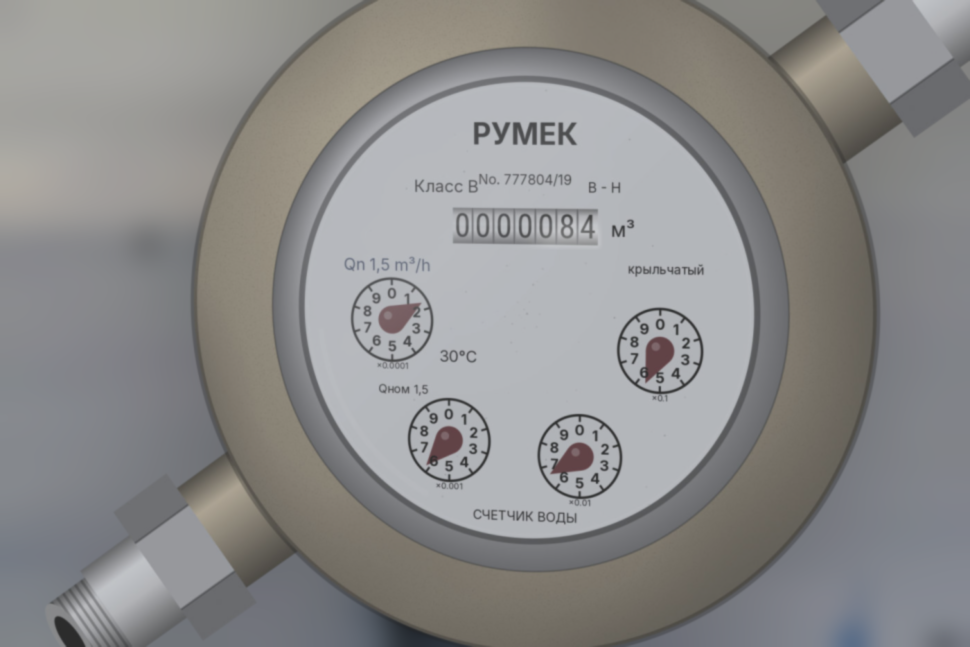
84.5661 m³
